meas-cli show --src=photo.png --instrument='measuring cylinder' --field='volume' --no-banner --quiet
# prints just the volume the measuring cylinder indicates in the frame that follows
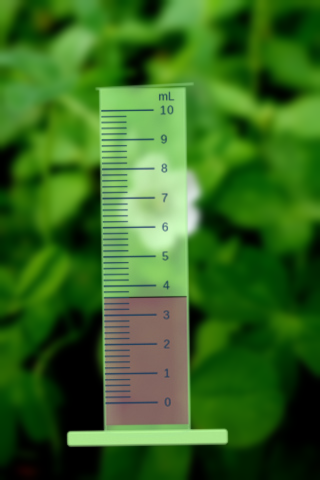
3.6 mL
